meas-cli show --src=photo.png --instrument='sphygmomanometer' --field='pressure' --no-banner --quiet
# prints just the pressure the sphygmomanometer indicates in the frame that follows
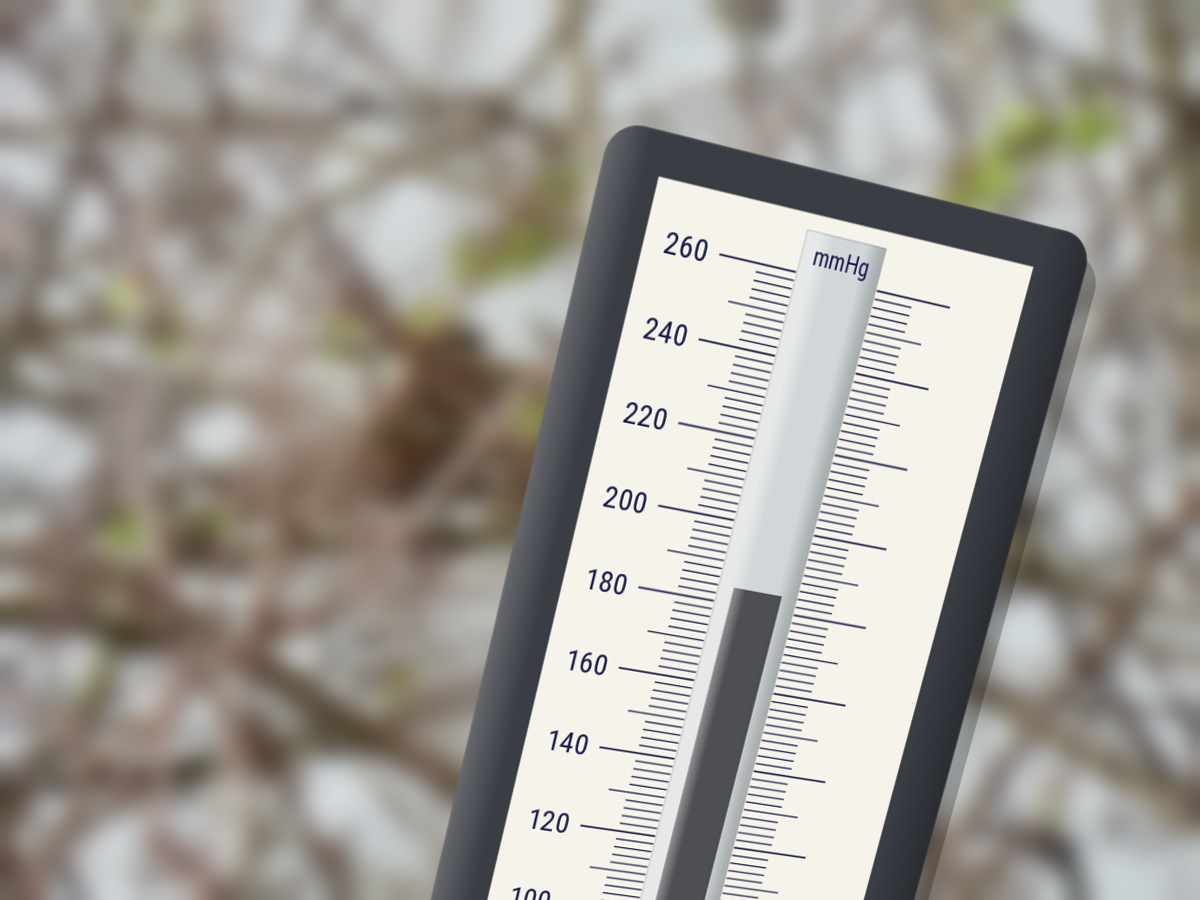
184 mmHg
